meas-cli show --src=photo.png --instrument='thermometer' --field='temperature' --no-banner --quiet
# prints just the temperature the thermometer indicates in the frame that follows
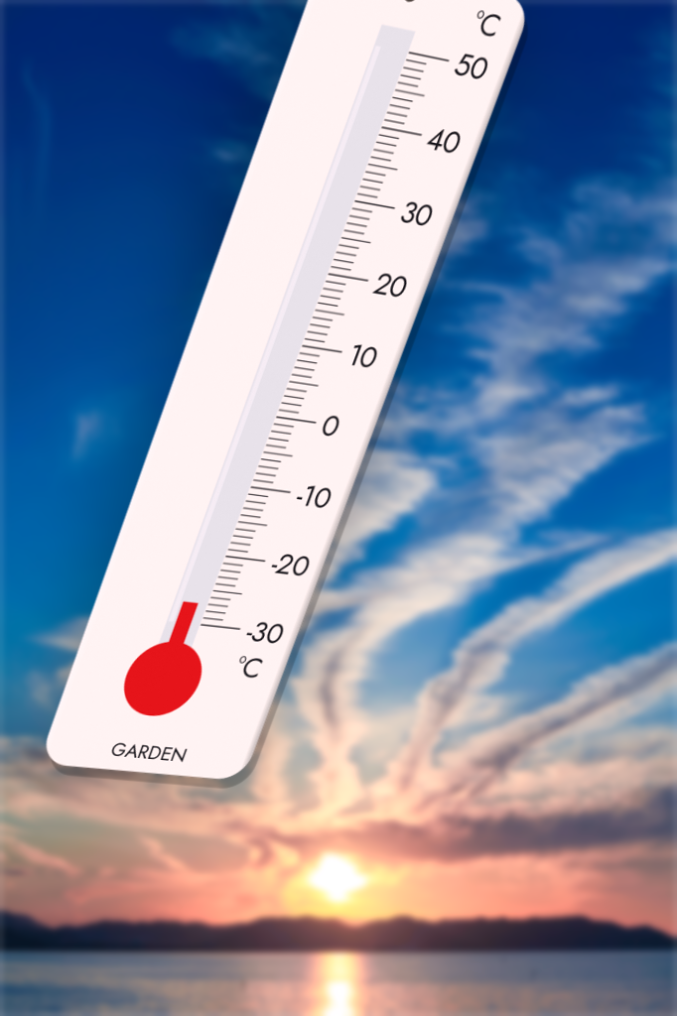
-27 °C
